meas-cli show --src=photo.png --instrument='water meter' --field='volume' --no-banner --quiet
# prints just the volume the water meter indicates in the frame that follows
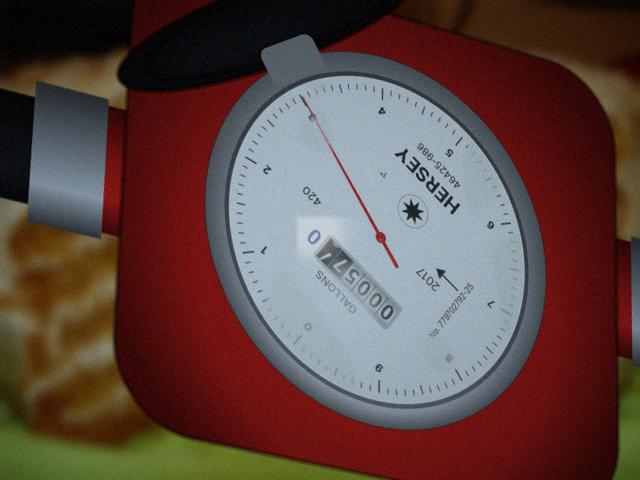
5773.0 gal
